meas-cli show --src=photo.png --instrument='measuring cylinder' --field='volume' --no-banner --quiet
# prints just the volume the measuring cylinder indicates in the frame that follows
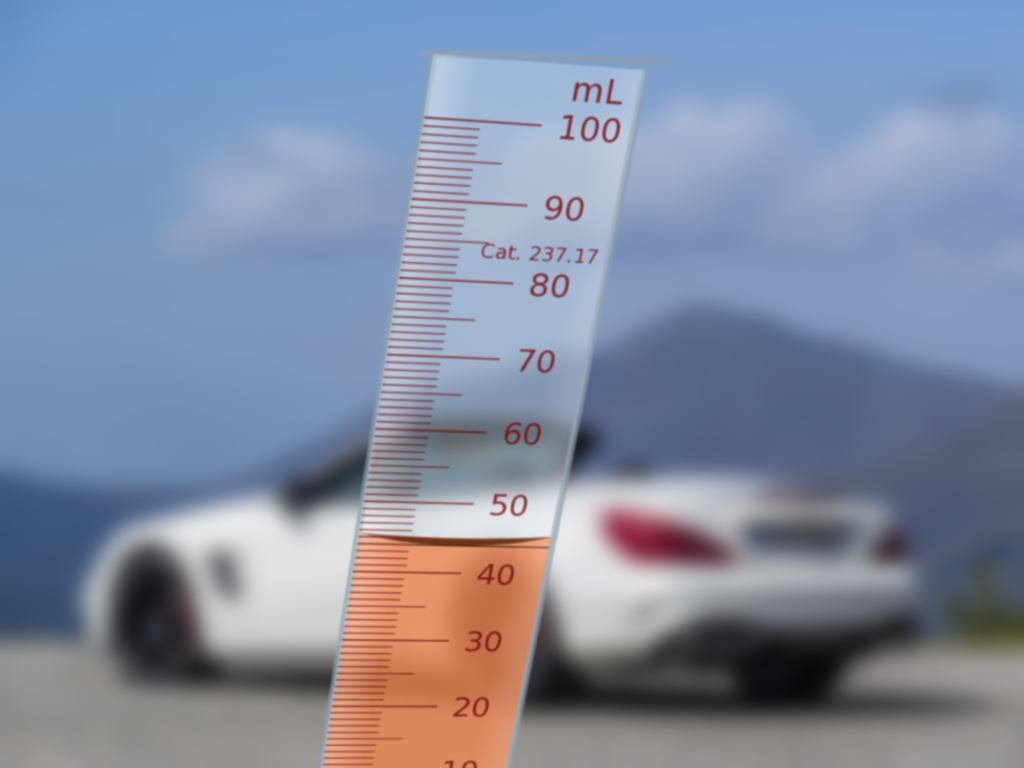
44 mL
